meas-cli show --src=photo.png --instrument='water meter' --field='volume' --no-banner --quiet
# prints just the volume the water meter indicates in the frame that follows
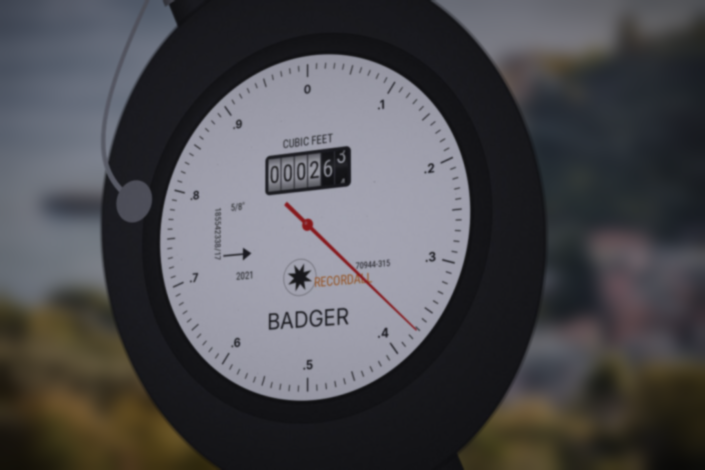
263.37 ft³
